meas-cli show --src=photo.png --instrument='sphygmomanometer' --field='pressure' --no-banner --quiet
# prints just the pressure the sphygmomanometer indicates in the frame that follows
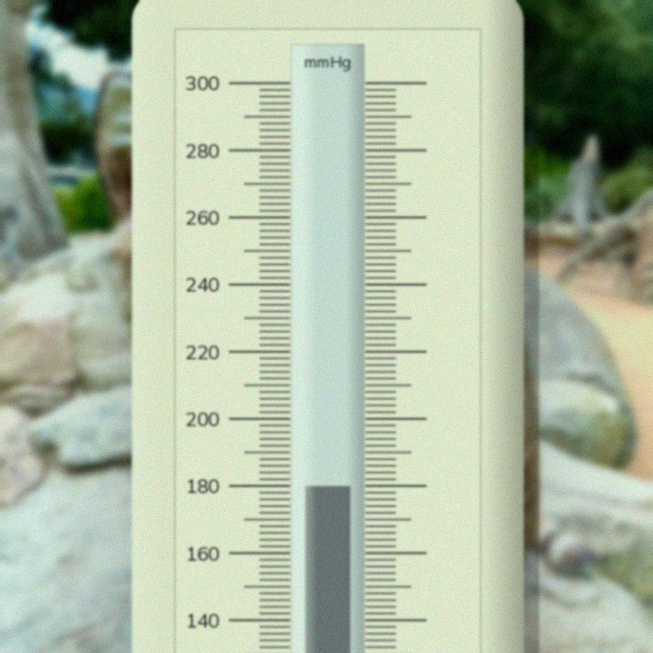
180 mmHg
